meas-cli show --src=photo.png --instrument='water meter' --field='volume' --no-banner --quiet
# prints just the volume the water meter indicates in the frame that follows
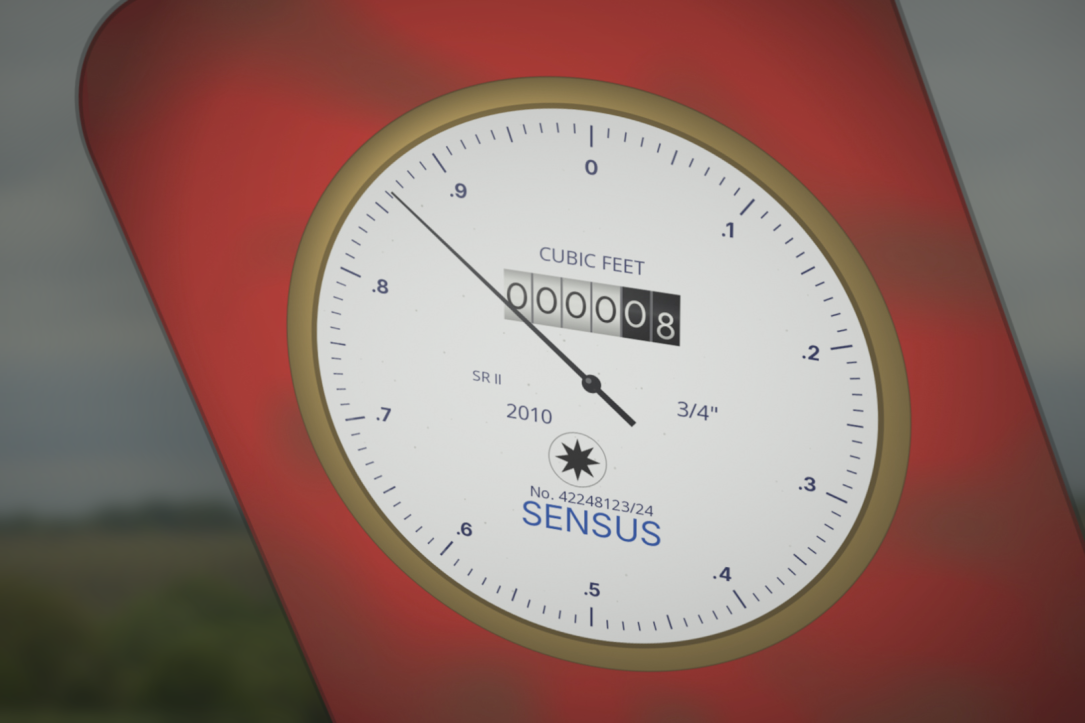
7.86 ft³
